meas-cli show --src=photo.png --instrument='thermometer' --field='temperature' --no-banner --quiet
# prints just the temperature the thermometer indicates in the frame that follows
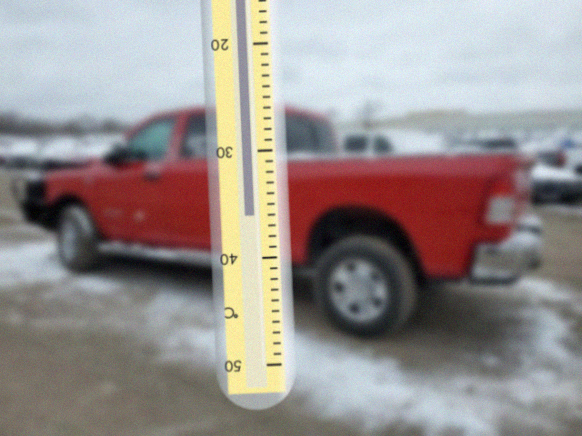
36 °C
